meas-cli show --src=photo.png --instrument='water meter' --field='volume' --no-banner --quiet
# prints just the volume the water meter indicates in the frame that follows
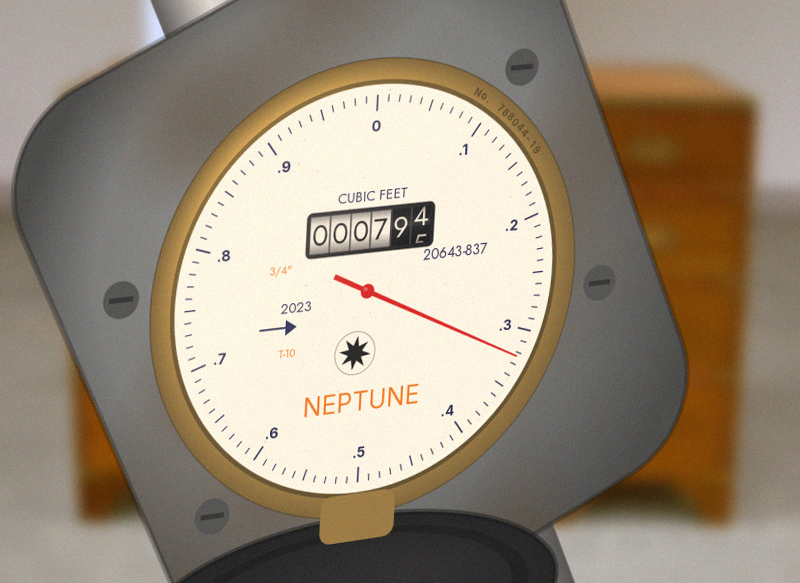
794.32 ft³
